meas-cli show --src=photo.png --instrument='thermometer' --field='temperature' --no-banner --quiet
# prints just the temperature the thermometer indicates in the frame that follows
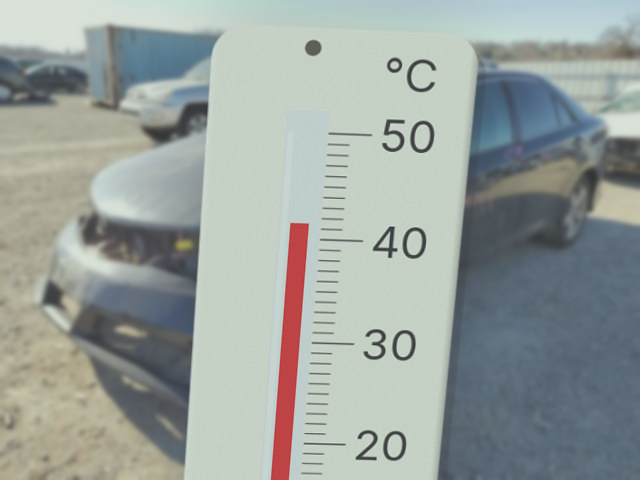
41.5 °C
